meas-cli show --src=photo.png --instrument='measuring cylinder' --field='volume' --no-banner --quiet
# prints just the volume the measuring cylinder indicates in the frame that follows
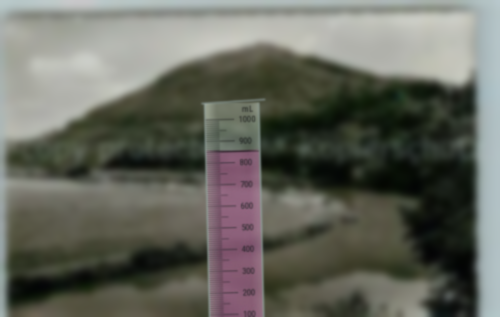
850 mL
